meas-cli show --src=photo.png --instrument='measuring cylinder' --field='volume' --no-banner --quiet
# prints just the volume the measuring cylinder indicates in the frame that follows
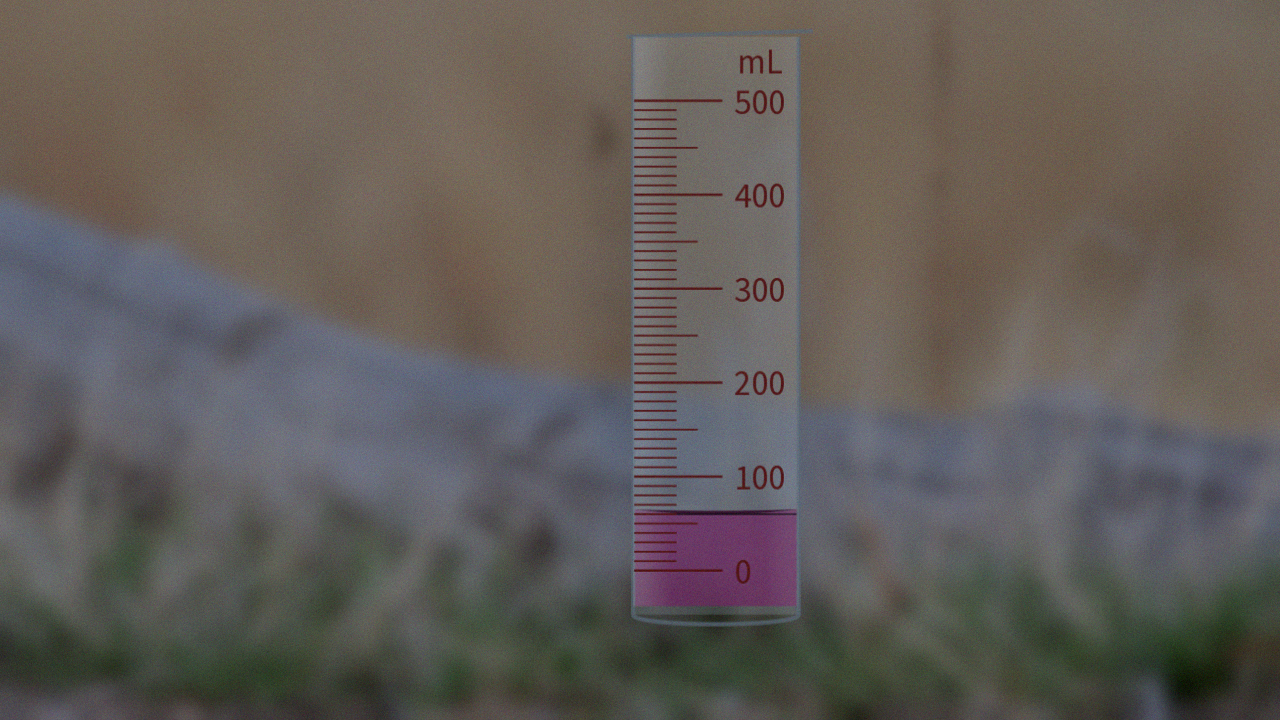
60 mL
